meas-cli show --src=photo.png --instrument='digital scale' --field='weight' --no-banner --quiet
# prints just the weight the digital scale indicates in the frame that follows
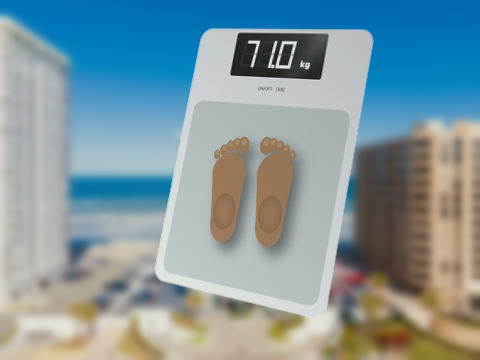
71.0 kg
